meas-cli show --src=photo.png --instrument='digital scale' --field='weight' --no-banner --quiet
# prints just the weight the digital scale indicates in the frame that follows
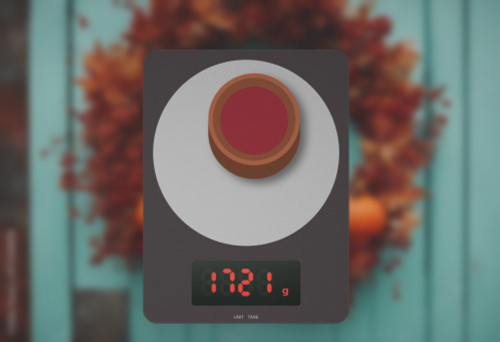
1721 g
